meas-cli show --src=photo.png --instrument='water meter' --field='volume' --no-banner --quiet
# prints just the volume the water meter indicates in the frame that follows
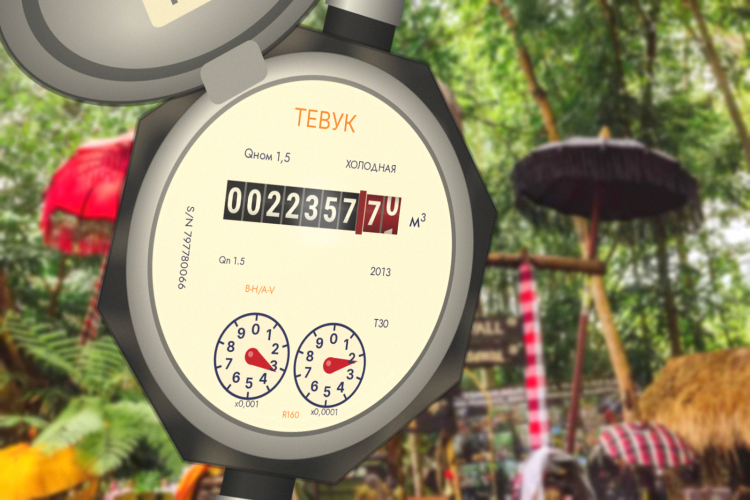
22357.7032 m³
